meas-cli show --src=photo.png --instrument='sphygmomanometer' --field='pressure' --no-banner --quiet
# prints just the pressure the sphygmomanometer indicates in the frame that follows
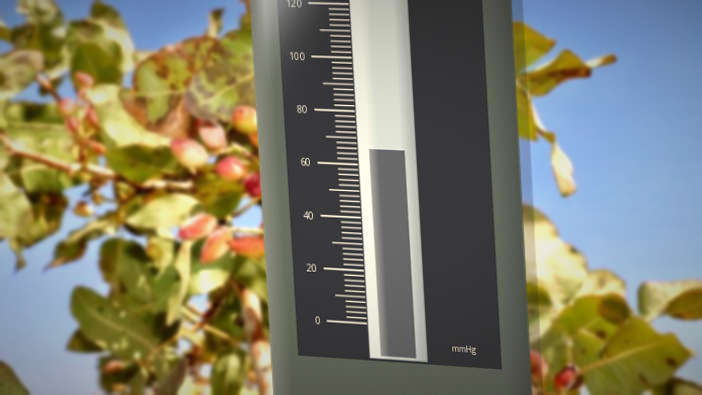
66 mmHg
